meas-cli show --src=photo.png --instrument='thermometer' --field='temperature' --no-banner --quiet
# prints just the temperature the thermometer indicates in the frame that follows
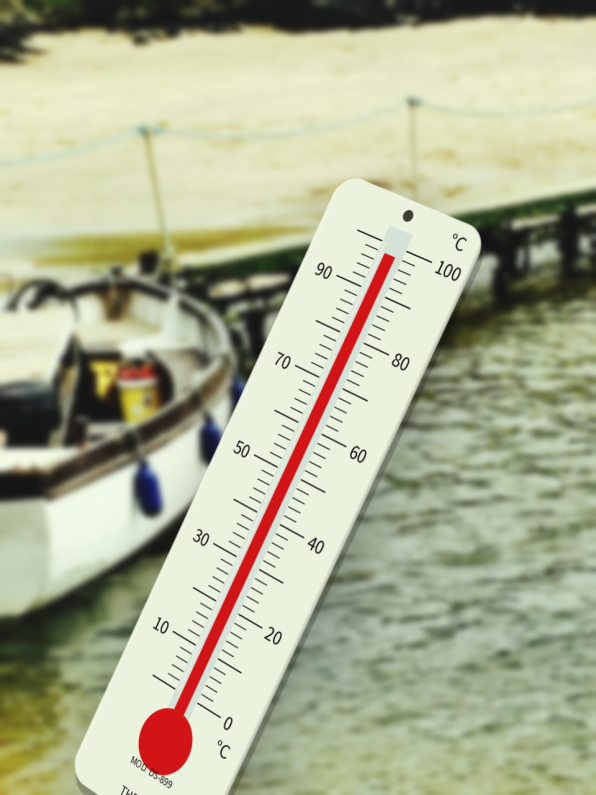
98 °C
